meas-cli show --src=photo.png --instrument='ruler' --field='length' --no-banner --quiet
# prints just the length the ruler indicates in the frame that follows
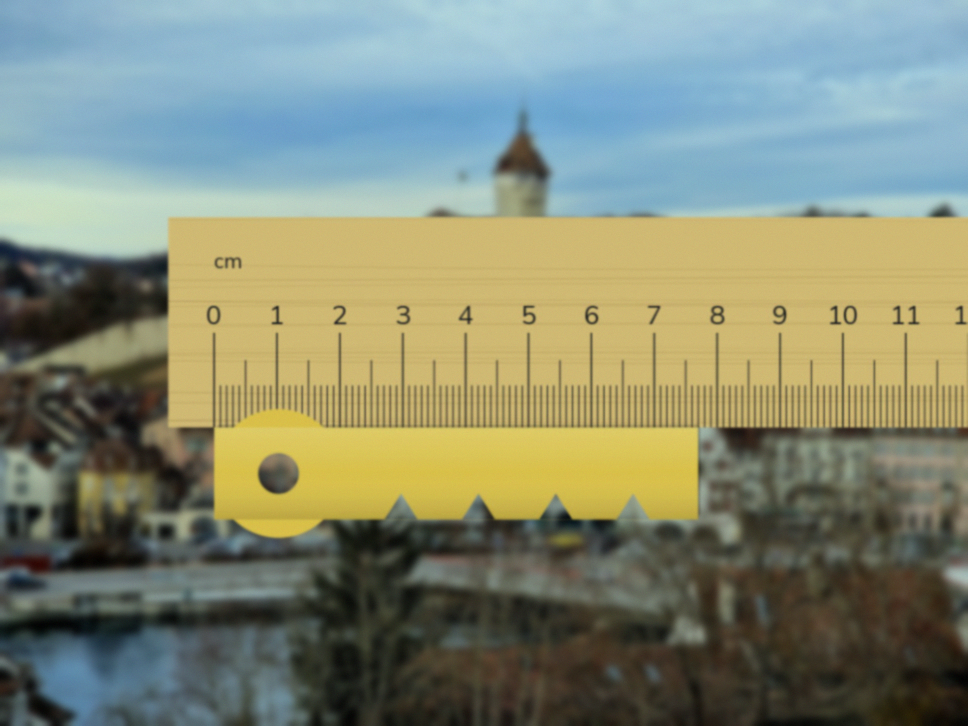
7.7 cm
